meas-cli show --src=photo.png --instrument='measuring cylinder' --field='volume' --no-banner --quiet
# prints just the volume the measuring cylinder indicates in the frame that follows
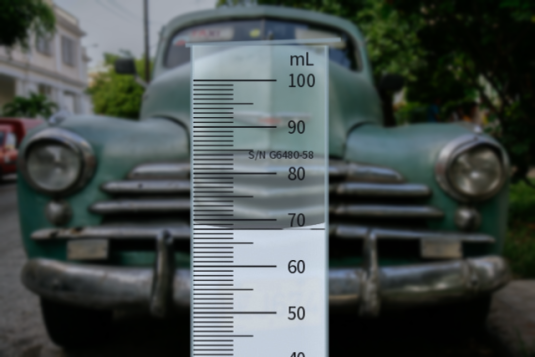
68 mL
